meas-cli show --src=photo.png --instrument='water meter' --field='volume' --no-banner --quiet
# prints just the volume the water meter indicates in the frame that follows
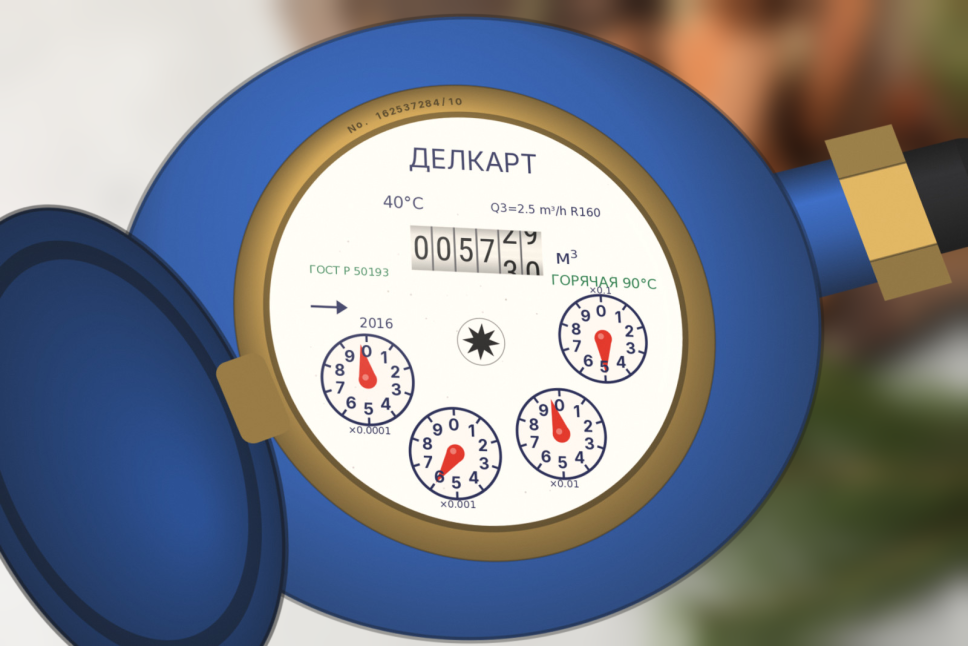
5729.4959 m³
